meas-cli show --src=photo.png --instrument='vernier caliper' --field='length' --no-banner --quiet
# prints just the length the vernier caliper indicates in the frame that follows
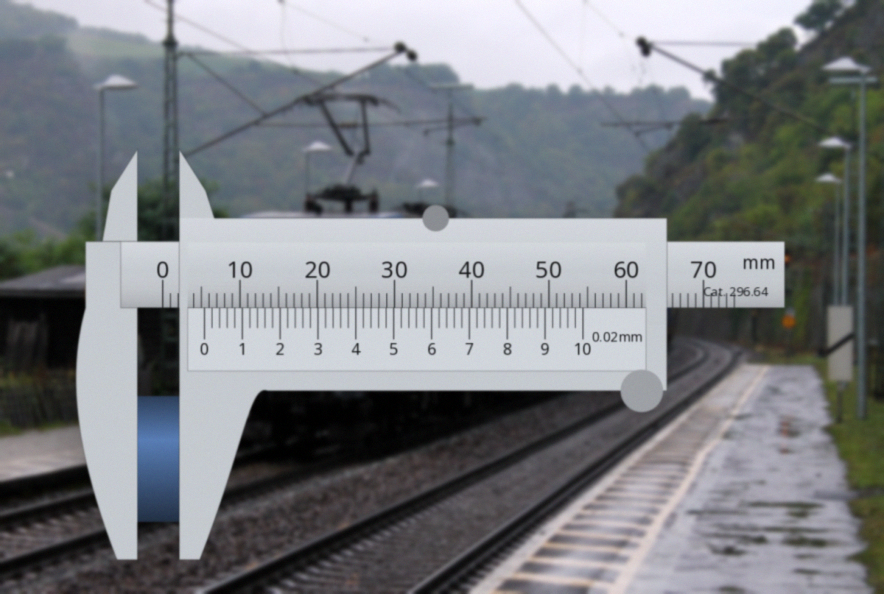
5.4 mm
